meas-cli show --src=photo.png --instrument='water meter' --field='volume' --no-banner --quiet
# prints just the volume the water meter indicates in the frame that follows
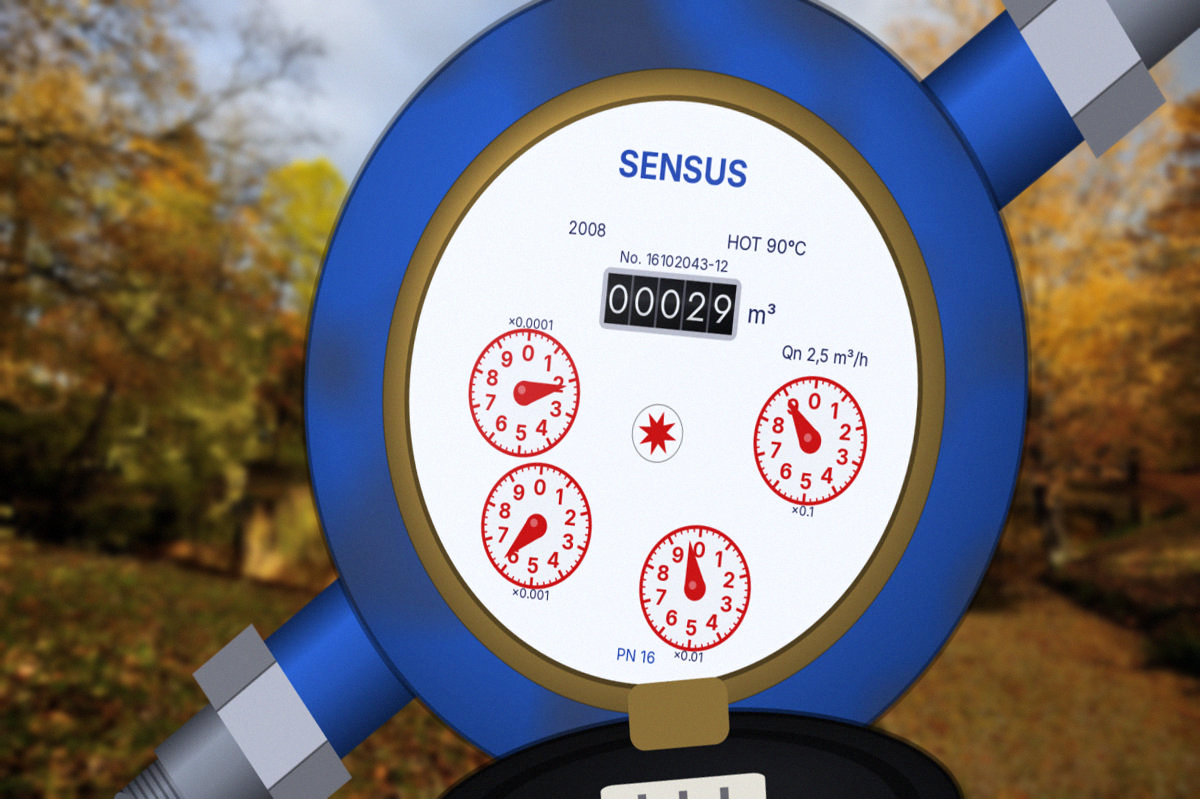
29.8962 m³
